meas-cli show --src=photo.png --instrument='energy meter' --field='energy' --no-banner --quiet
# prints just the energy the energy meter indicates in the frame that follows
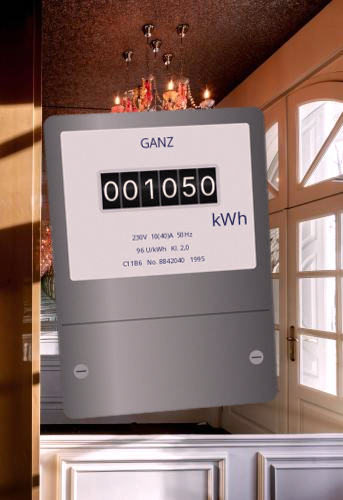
1050 kWh
